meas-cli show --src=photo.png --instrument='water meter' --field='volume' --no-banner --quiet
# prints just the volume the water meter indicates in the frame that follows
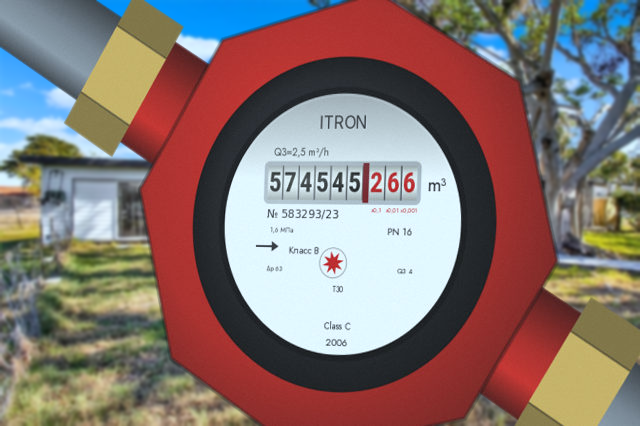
574545.266 m³
